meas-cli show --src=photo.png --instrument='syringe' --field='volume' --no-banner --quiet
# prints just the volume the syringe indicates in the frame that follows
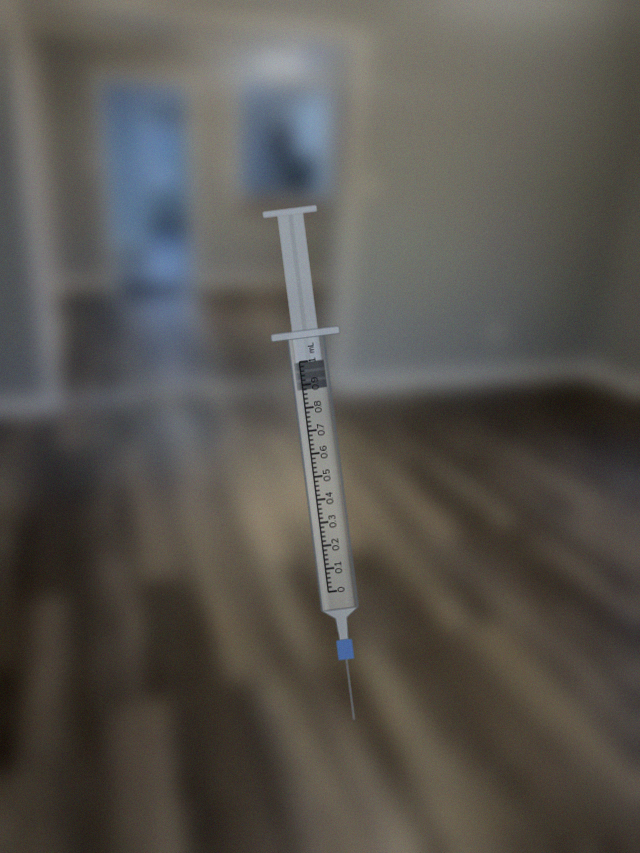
0.88 mL
